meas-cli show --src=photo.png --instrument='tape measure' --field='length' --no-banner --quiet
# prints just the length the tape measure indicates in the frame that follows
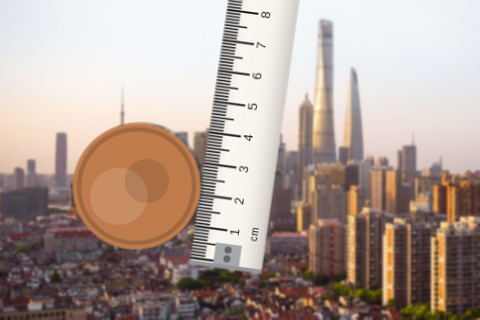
4 cm
